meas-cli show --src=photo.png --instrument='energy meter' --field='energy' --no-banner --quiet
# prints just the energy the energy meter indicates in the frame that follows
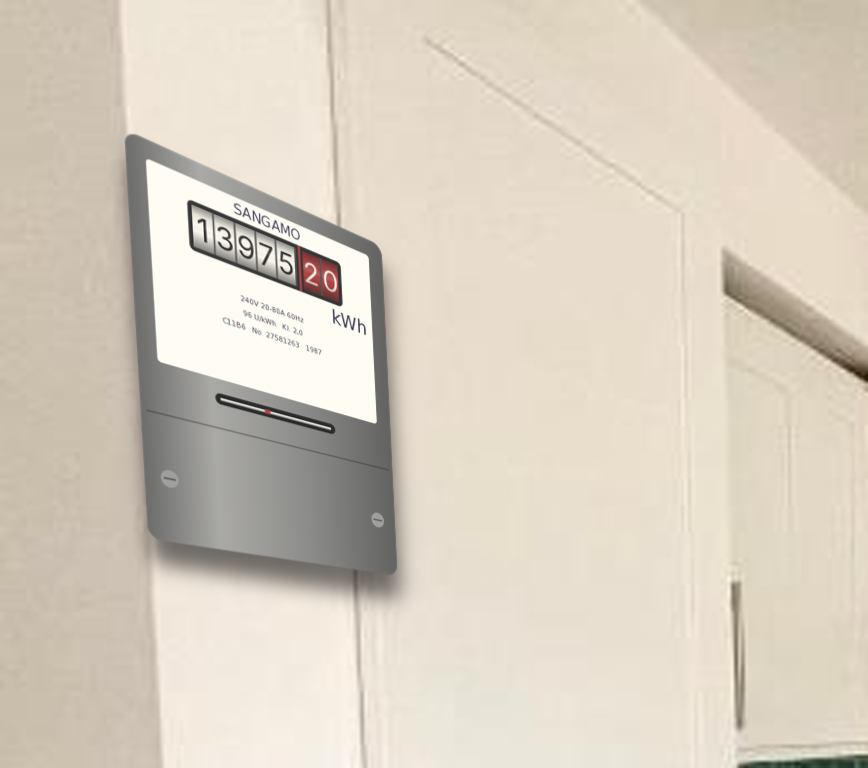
13975.20 kWh
